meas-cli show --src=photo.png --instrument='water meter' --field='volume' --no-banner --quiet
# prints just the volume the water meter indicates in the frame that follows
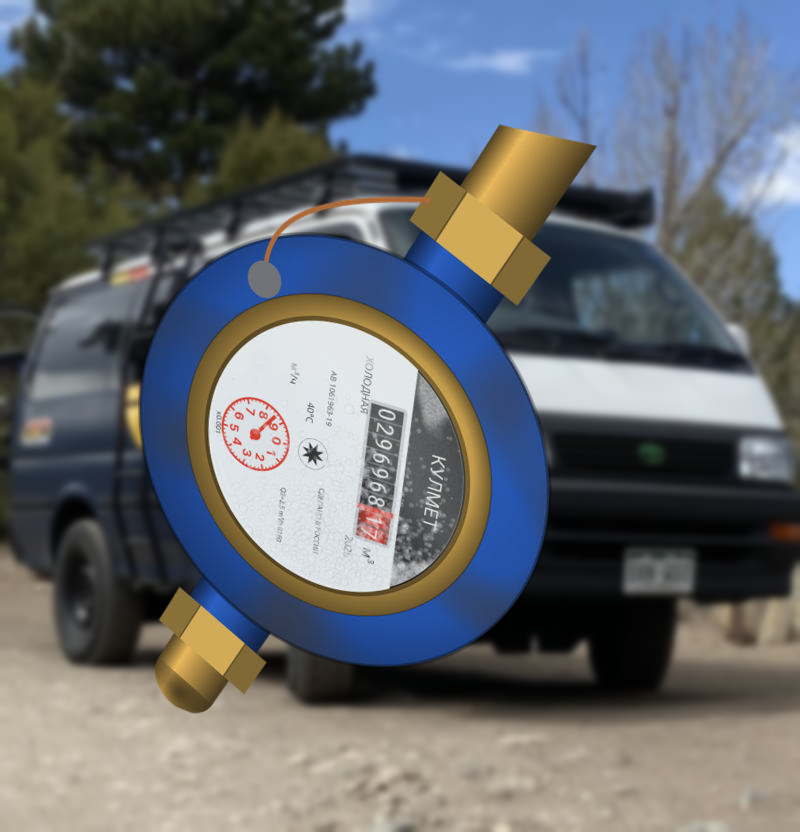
296968.168 m³
